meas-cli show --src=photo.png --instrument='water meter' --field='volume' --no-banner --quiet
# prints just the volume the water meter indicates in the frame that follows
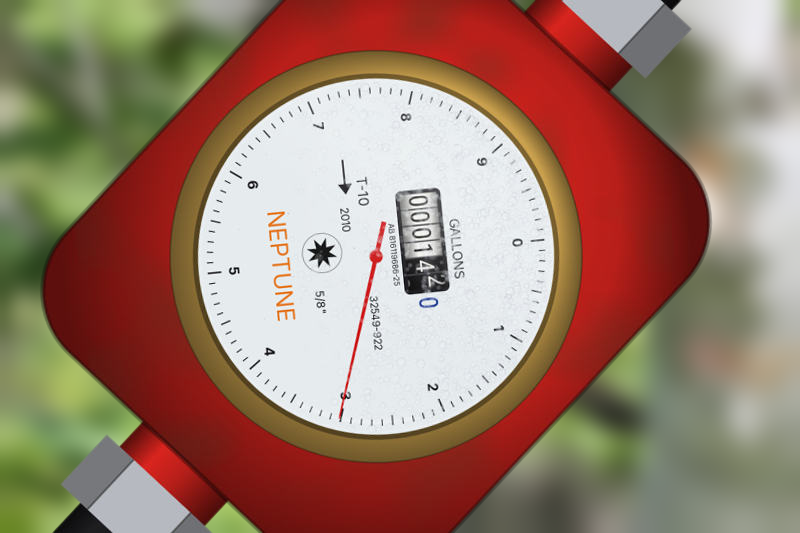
1423.0 gal
